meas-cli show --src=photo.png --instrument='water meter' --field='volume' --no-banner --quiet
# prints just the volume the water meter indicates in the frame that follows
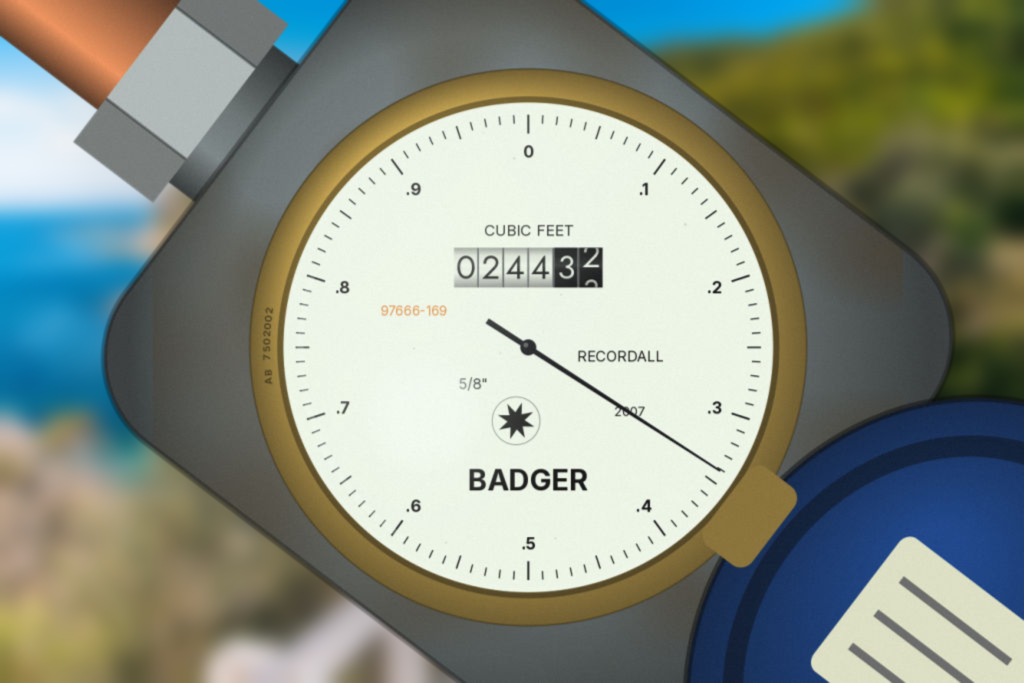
24432.34 ft³
